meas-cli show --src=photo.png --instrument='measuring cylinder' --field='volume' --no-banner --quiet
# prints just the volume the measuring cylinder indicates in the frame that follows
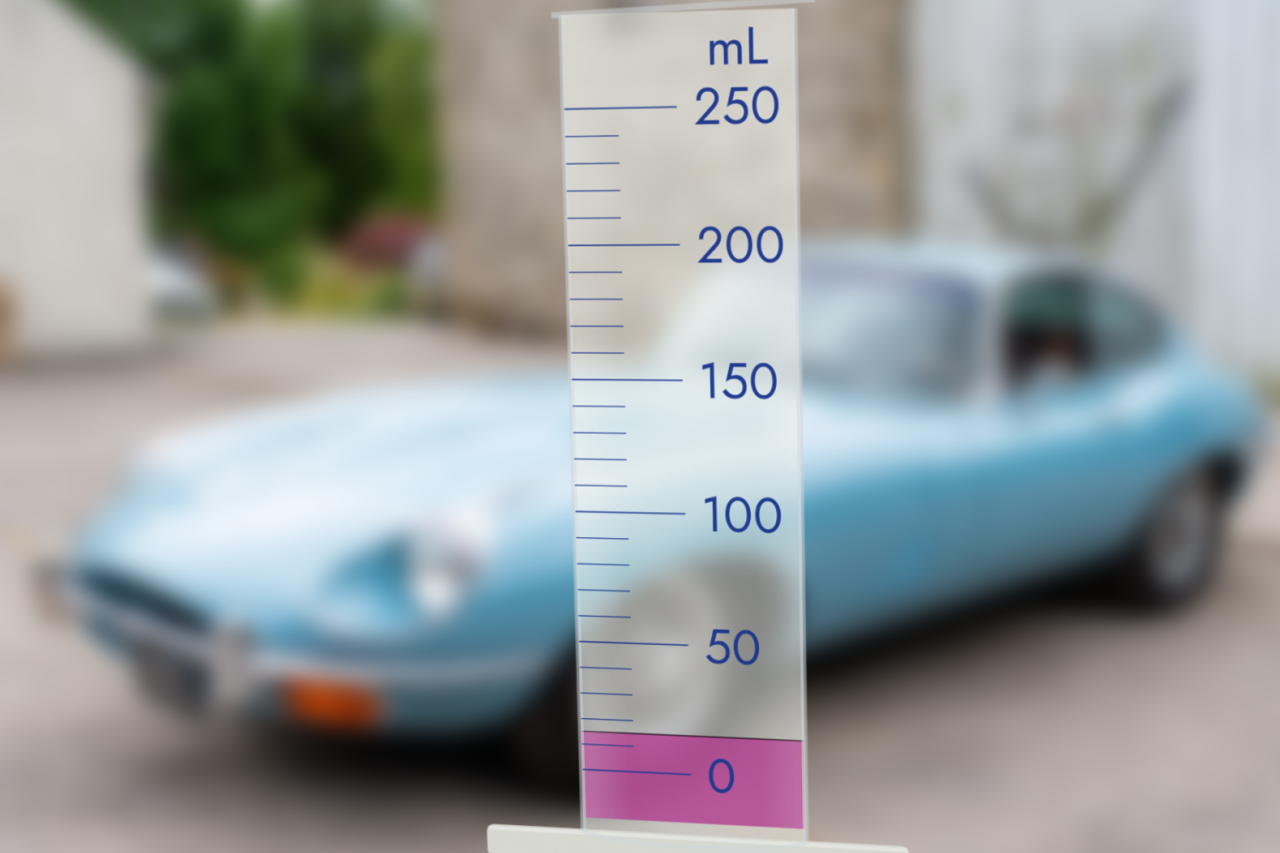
15 mL
